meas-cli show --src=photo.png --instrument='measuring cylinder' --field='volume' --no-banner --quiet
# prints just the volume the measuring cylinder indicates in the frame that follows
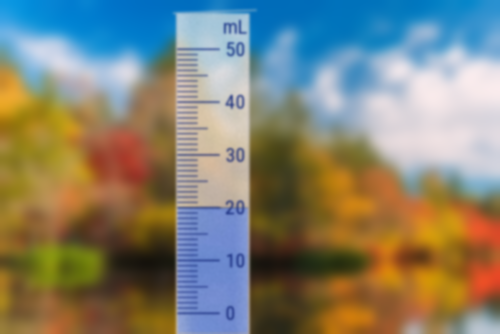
20 mL
